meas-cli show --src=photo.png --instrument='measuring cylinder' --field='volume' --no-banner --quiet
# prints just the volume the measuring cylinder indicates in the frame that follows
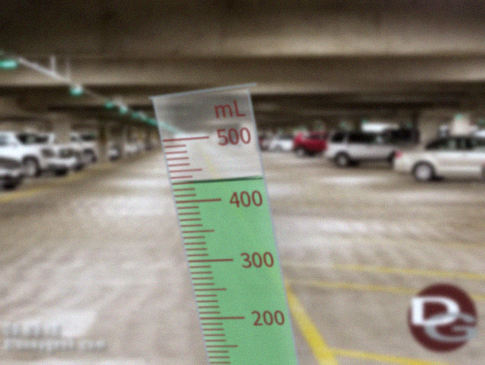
430 mL
